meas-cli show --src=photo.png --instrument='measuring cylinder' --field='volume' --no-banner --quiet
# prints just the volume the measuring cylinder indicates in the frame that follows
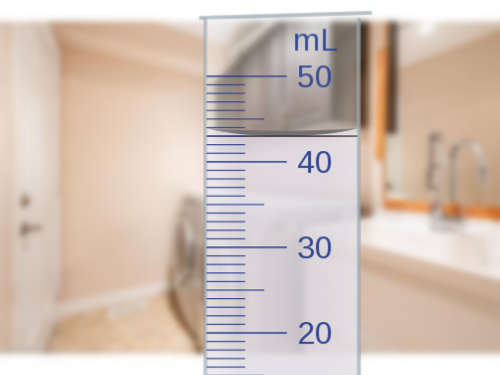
43 mL
